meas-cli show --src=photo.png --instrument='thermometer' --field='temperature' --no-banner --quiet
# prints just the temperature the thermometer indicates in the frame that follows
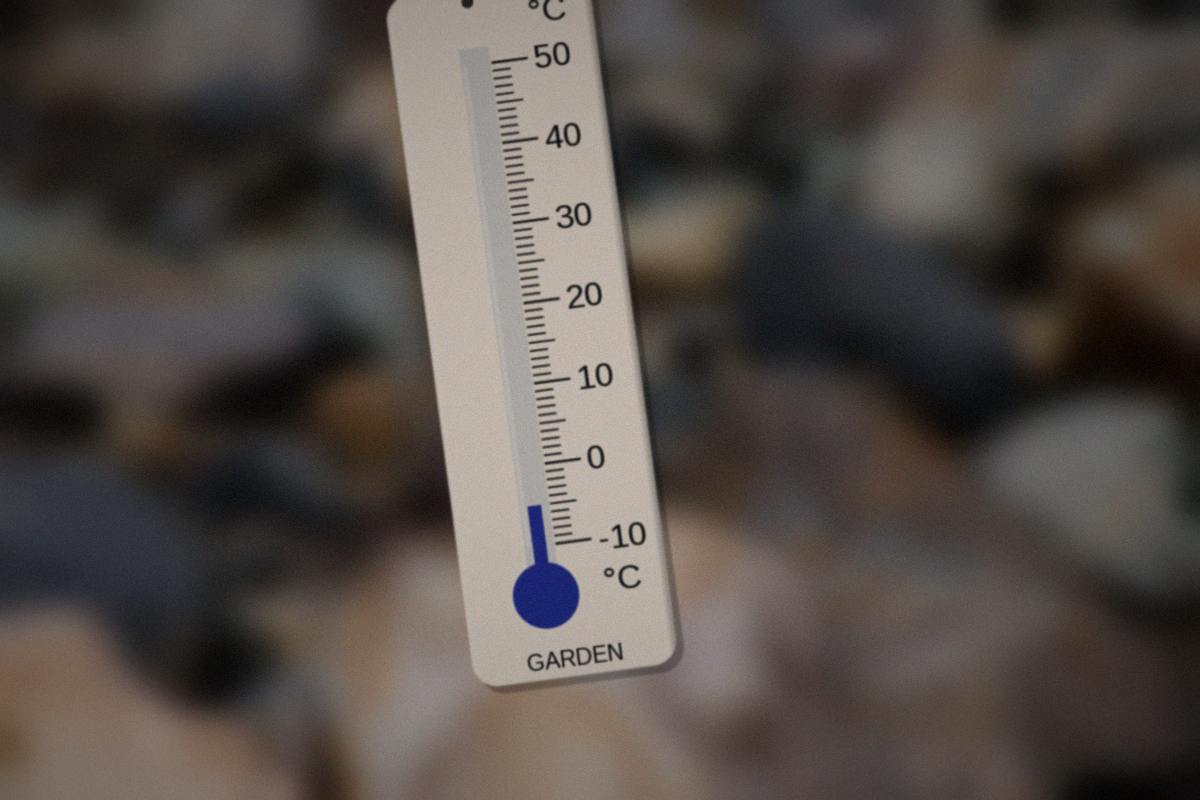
-5 °C
